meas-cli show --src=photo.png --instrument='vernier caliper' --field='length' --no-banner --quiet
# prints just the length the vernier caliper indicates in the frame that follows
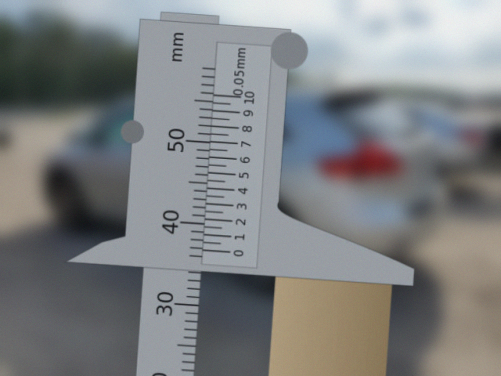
36.8 mm
